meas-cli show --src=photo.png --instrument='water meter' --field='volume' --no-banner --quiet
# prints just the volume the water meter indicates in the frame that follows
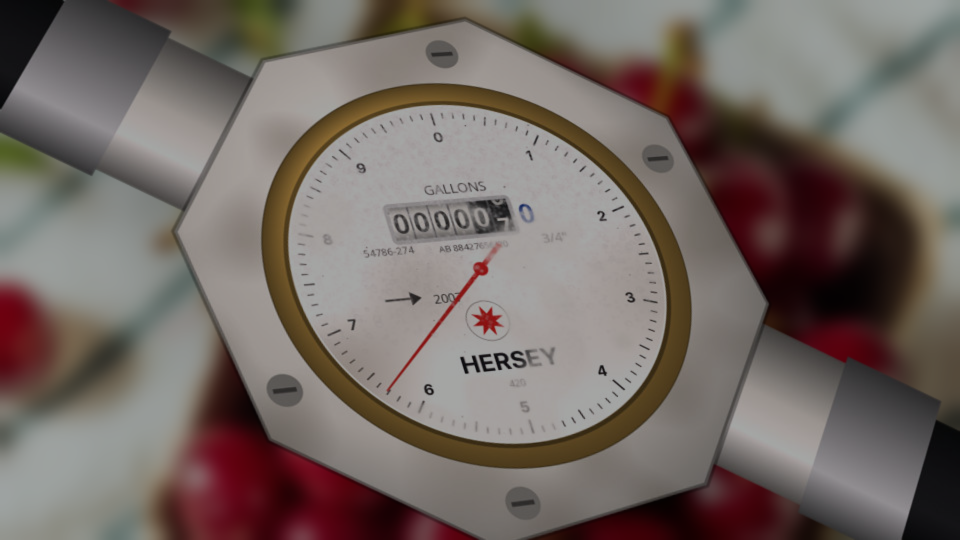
66.3 gal
